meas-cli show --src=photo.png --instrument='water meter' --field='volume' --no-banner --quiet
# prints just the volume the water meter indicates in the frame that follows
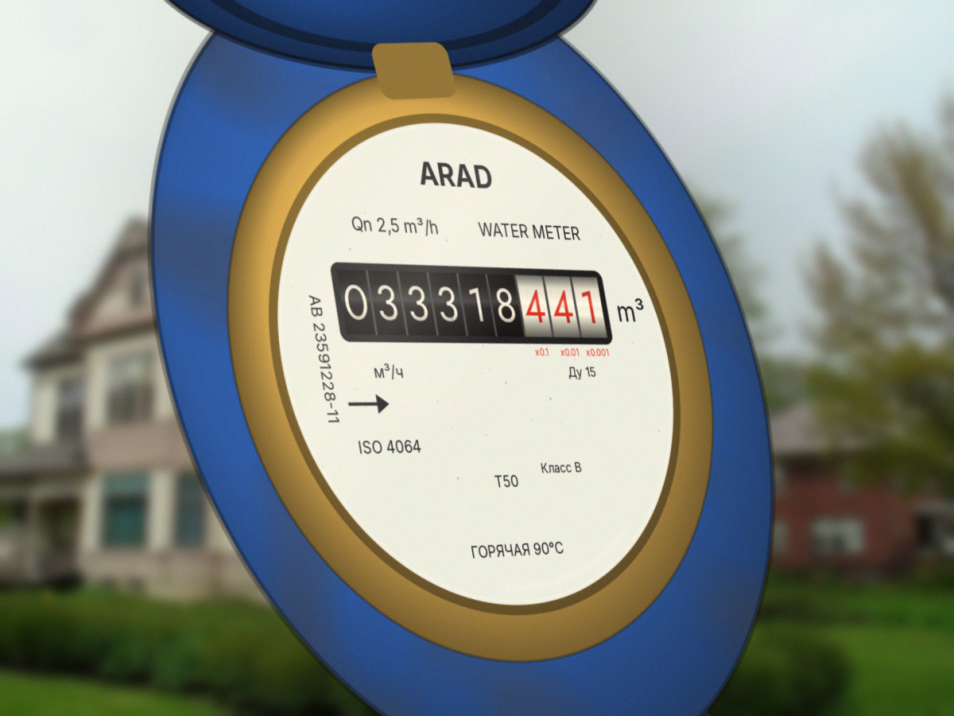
33318.441 m³
